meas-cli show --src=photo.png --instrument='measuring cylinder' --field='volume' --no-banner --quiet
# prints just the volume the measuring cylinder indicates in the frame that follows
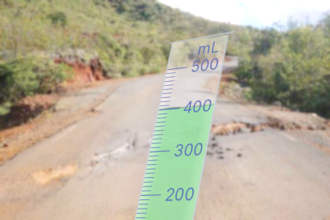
400 mL
